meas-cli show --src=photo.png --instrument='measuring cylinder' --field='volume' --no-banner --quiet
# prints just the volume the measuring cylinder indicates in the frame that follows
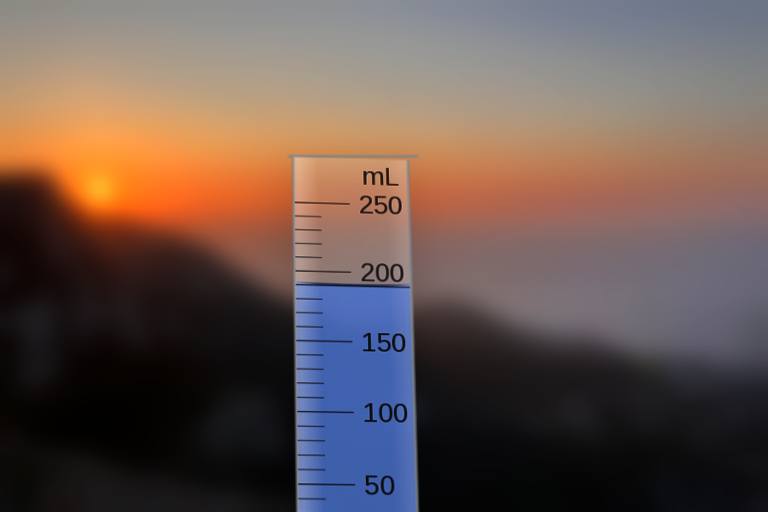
190 mL
